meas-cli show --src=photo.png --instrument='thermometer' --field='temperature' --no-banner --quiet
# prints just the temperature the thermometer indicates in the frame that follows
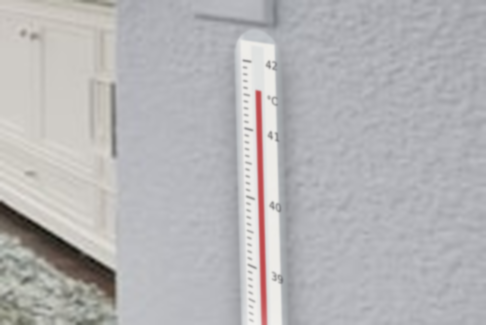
41.6 °C
